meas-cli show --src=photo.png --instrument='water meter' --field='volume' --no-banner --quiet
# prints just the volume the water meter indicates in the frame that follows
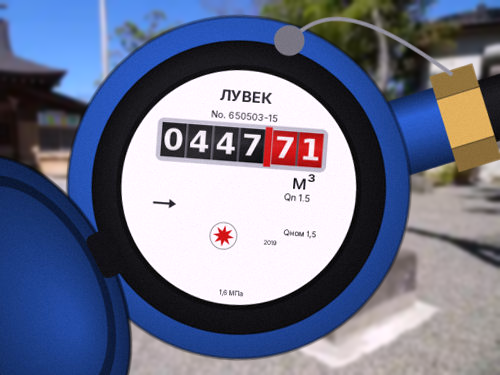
447.71 m³
